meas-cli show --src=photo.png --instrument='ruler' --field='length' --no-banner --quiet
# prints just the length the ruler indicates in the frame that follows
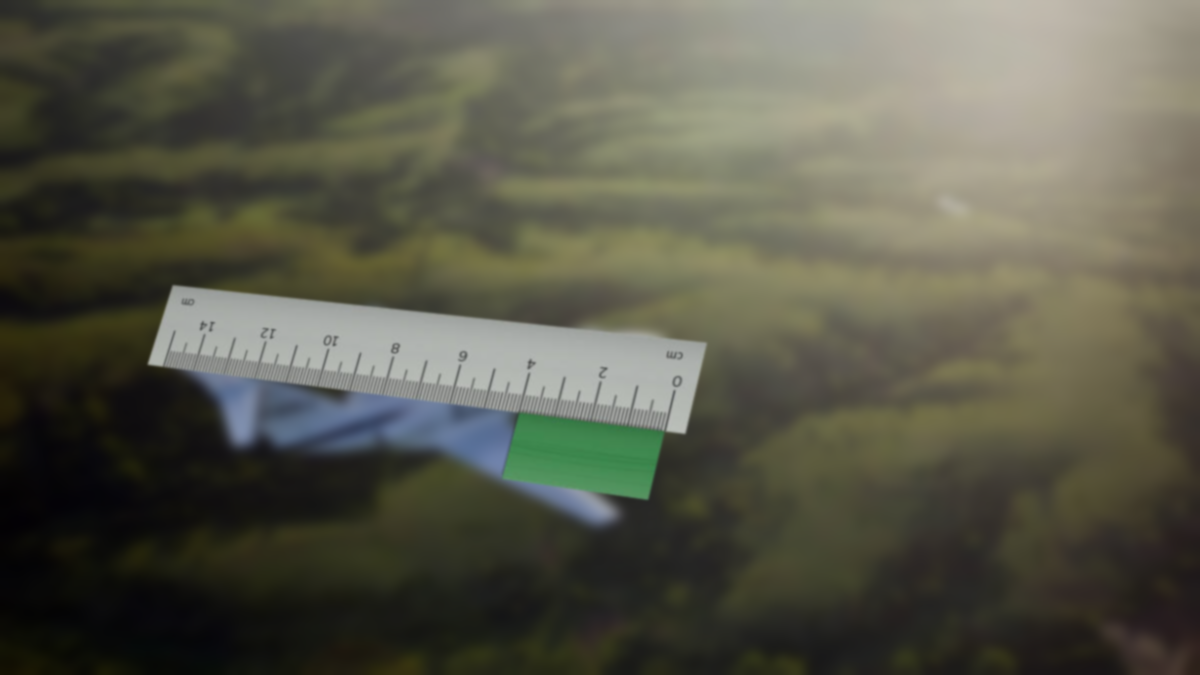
4 cm
